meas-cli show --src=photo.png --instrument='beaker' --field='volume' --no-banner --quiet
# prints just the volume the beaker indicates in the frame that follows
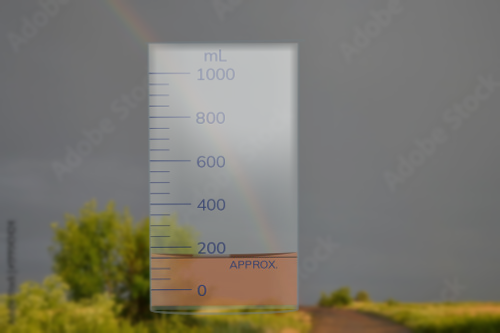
150 mL
